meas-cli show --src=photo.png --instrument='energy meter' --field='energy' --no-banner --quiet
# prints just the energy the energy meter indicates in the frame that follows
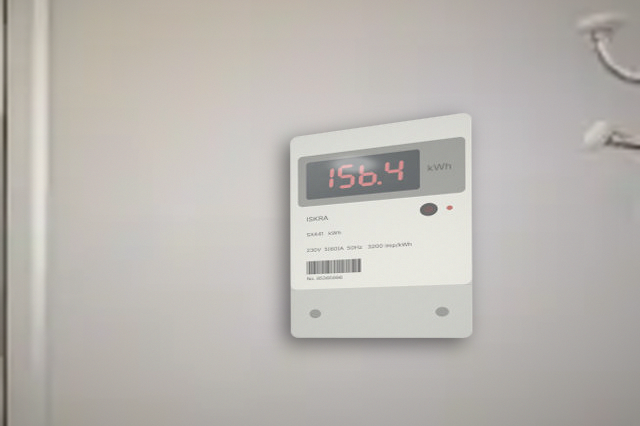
156.4 kWh
